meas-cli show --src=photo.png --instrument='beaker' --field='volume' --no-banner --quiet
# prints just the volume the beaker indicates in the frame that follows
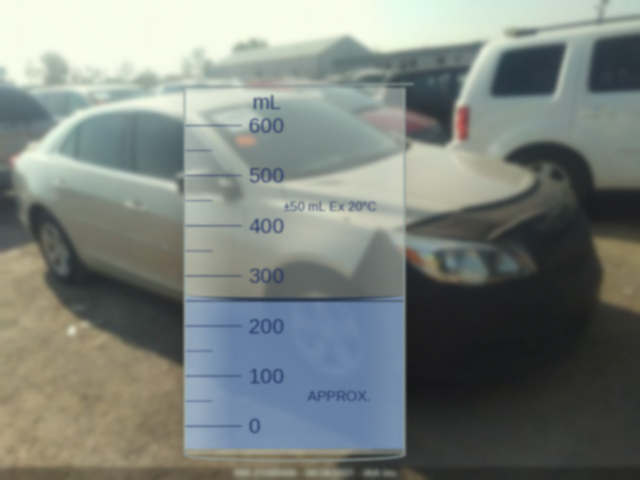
250 mL
